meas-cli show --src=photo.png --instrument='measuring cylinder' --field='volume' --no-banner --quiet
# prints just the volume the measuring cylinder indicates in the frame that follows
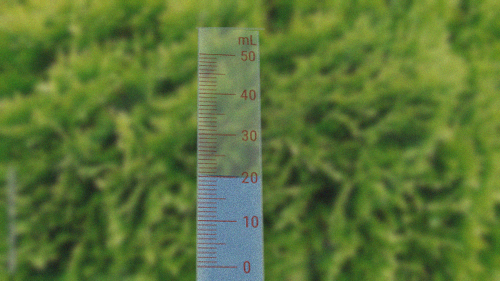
20 mL
